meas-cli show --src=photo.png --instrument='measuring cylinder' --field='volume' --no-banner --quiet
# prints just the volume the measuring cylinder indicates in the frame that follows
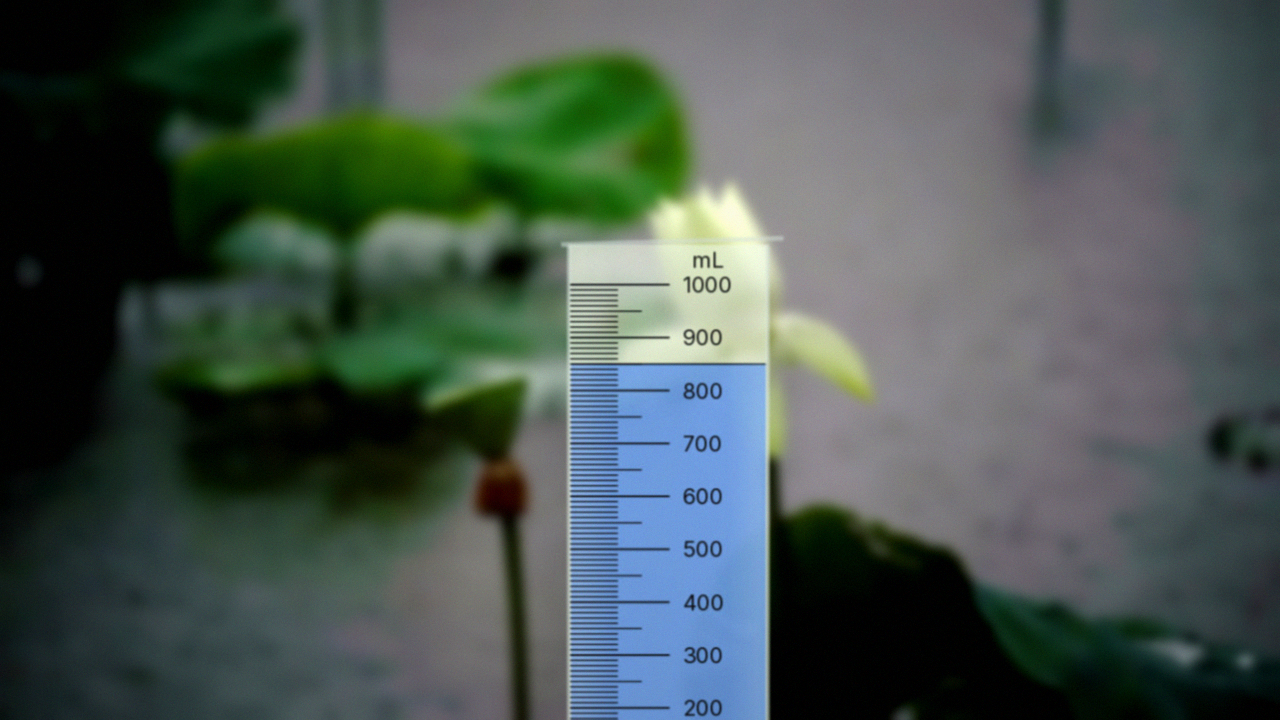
850 mL
